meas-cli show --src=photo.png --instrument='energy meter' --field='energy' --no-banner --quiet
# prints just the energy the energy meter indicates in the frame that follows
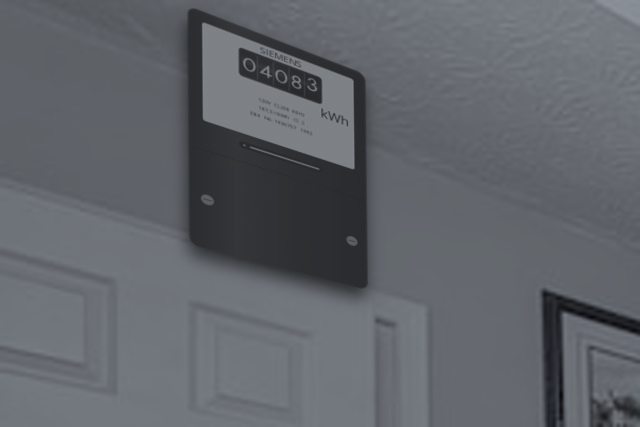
4083 kWh
